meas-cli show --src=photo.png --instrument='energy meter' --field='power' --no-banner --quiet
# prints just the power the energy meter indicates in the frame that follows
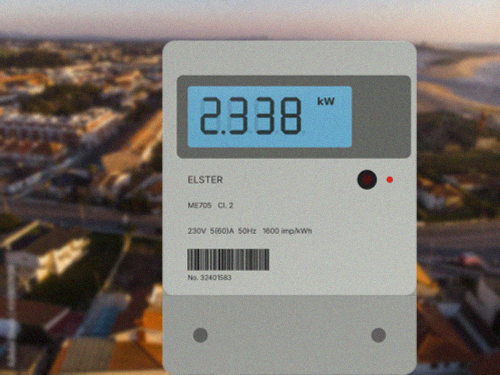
2.338 kW
